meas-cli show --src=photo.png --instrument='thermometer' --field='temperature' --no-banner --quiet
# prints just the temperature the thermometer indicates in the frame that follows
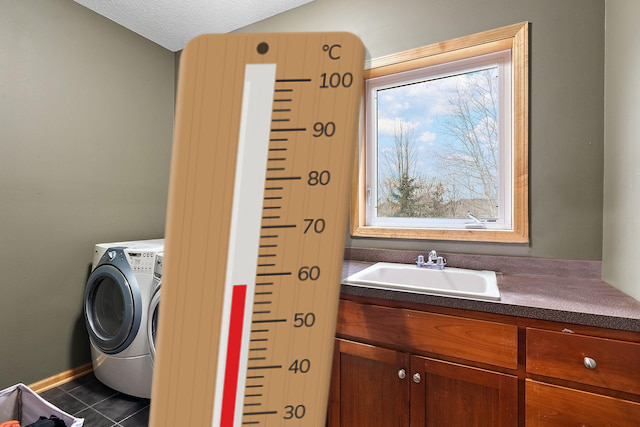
58 °C
